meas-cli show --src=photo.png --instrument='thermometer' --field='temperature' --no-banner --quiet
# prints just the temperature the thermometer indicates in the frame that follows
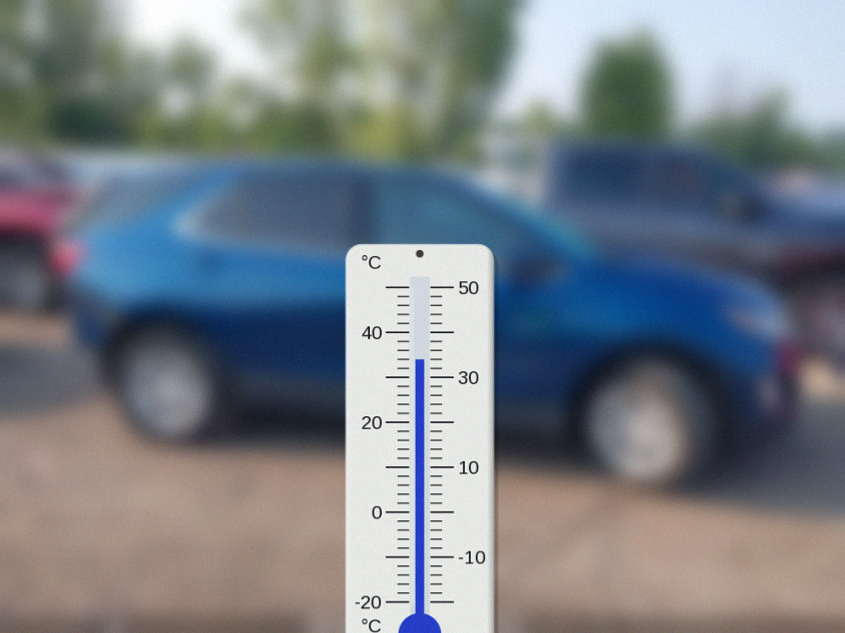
34 °C
